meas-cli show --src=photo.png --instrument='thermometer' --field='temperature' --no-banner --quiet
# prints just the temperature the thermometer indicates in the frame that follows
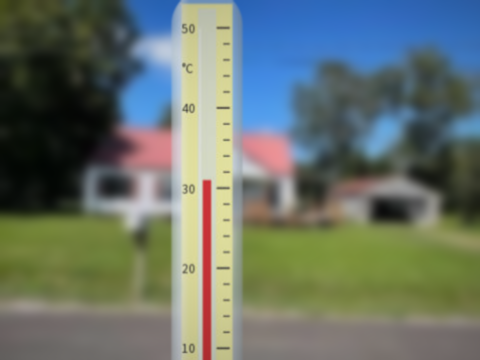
31 °C
